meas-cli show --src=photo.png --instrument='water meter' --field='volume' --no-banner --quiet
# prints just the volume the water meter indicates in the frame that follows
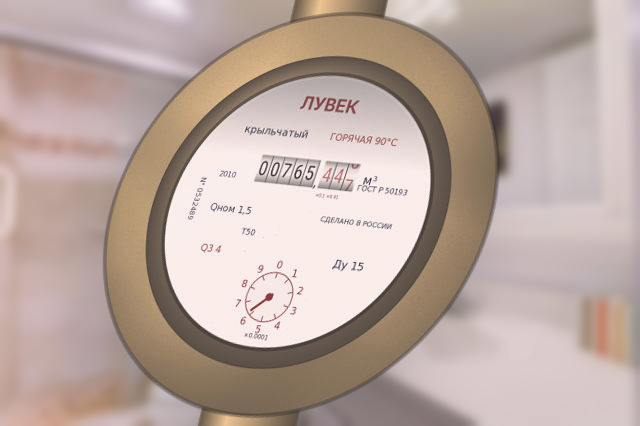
765.4466 m³
